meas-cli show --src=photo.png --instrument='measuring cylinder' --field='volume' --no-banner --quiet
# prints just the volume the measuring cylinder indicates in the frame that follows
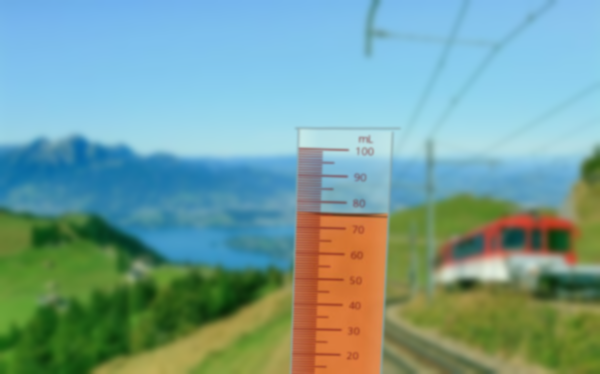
75 mL
